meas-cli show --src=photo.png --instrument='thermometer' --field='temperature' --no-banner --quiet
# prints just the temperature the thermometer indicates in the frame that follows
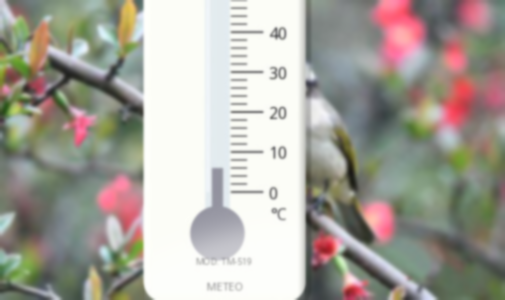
6 °C
